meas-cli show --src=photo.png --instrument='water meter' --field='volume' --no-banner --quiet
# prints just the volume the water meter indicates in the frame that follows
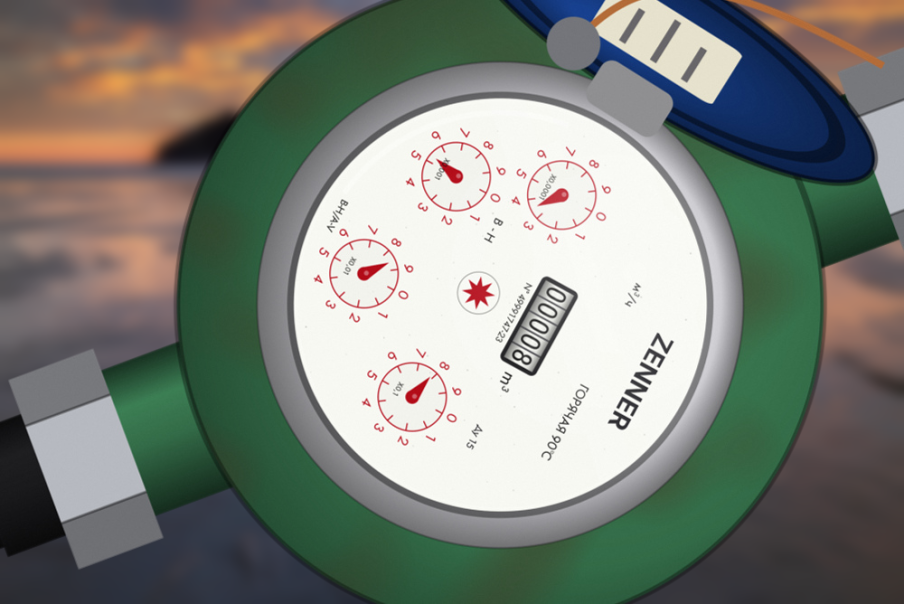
8.7853 m³
